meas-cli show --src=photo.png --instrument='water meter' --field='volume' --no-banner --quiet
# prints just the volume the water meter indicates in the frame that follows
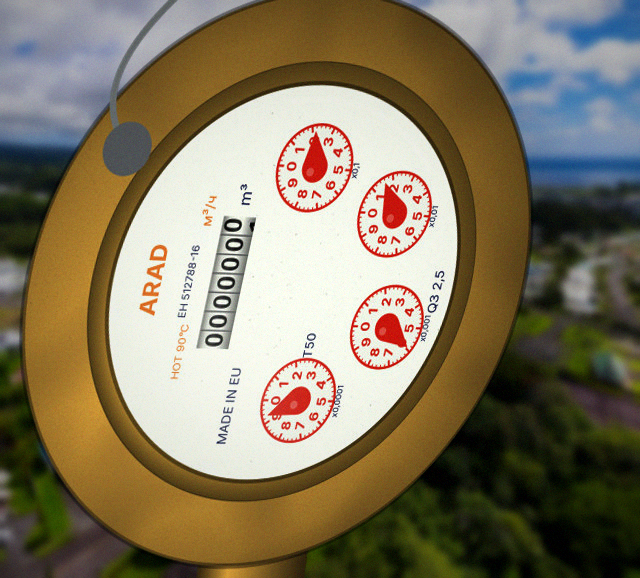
0.2159 m³
